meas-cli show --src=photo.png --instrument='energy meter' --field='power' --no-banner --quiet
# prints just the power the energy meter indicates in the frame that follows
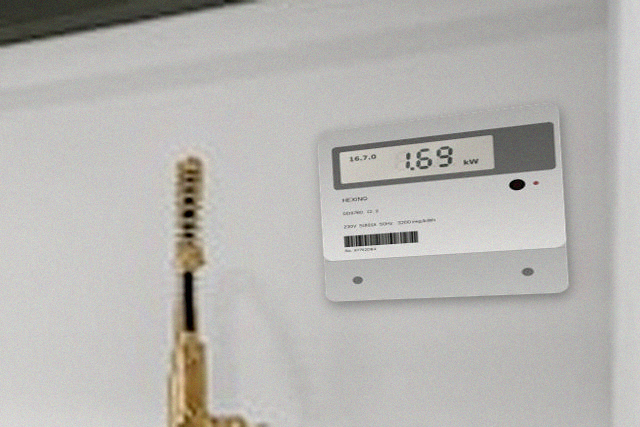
1.69 kW
